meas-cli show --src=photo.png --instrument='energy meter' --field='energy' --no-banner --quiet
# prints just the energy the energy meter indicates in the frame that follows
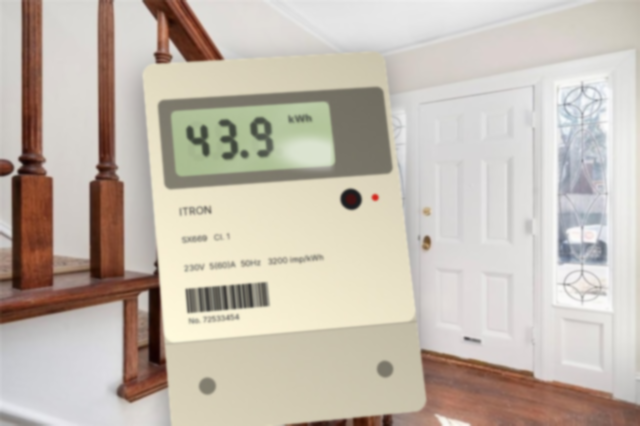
43.9 kWh
